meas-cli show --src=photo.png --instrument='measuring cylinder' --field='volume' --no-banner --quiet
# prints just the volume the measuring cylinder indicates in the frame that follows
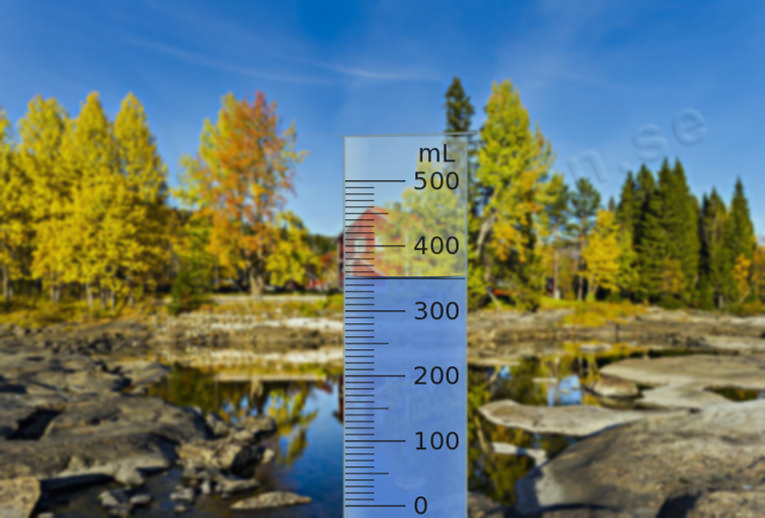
350 mL
